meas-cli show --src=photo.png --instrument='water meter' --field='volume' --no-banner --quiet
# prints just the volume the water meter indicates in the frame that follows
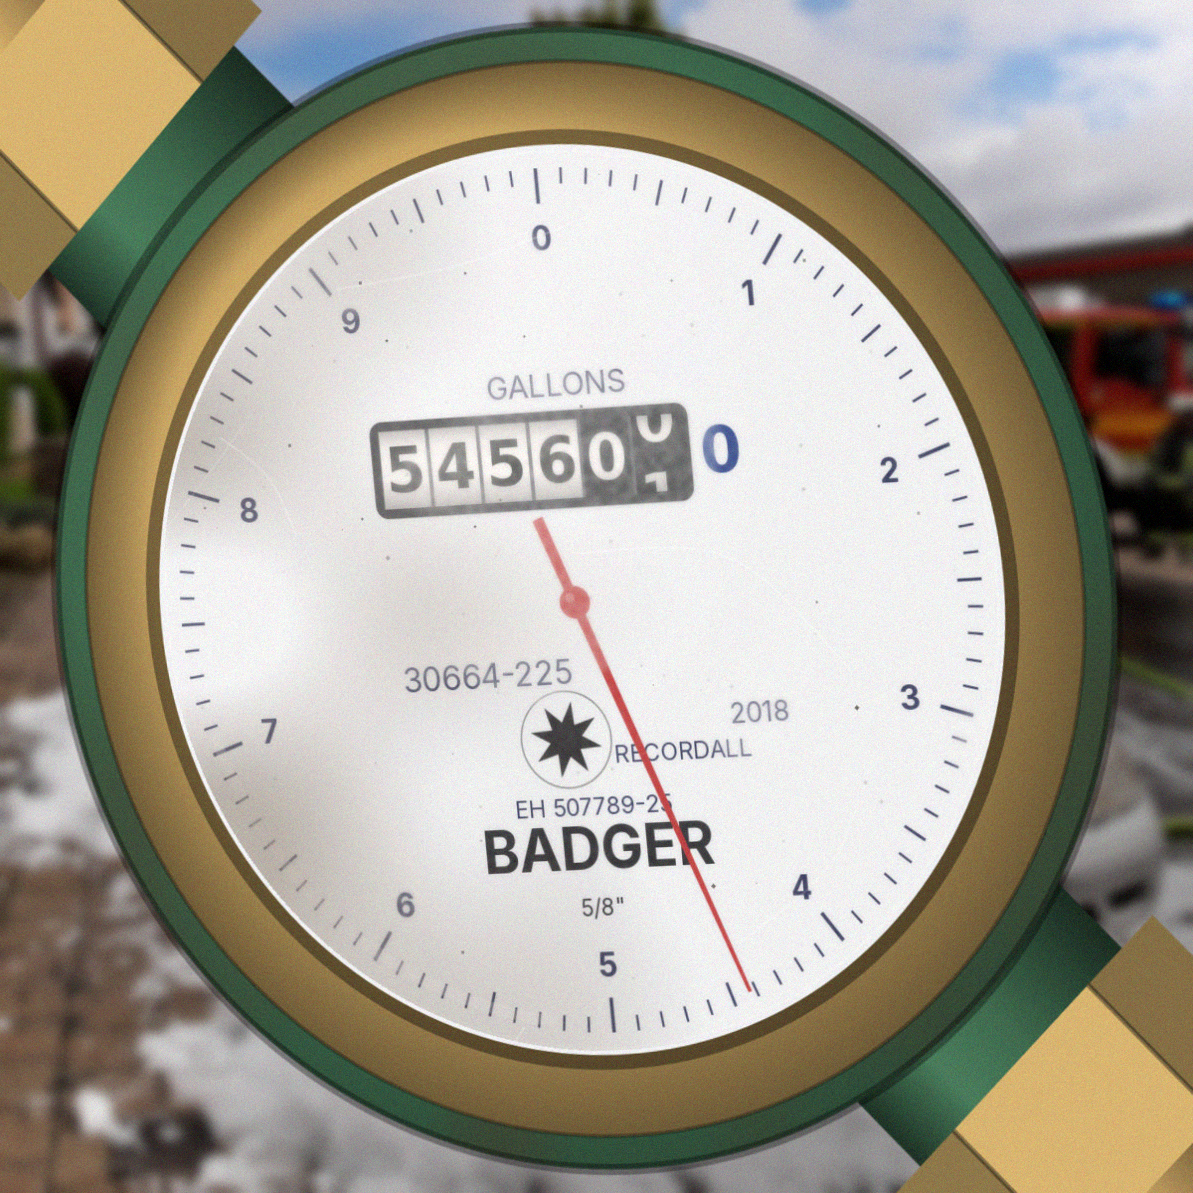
5456004.4 gal
